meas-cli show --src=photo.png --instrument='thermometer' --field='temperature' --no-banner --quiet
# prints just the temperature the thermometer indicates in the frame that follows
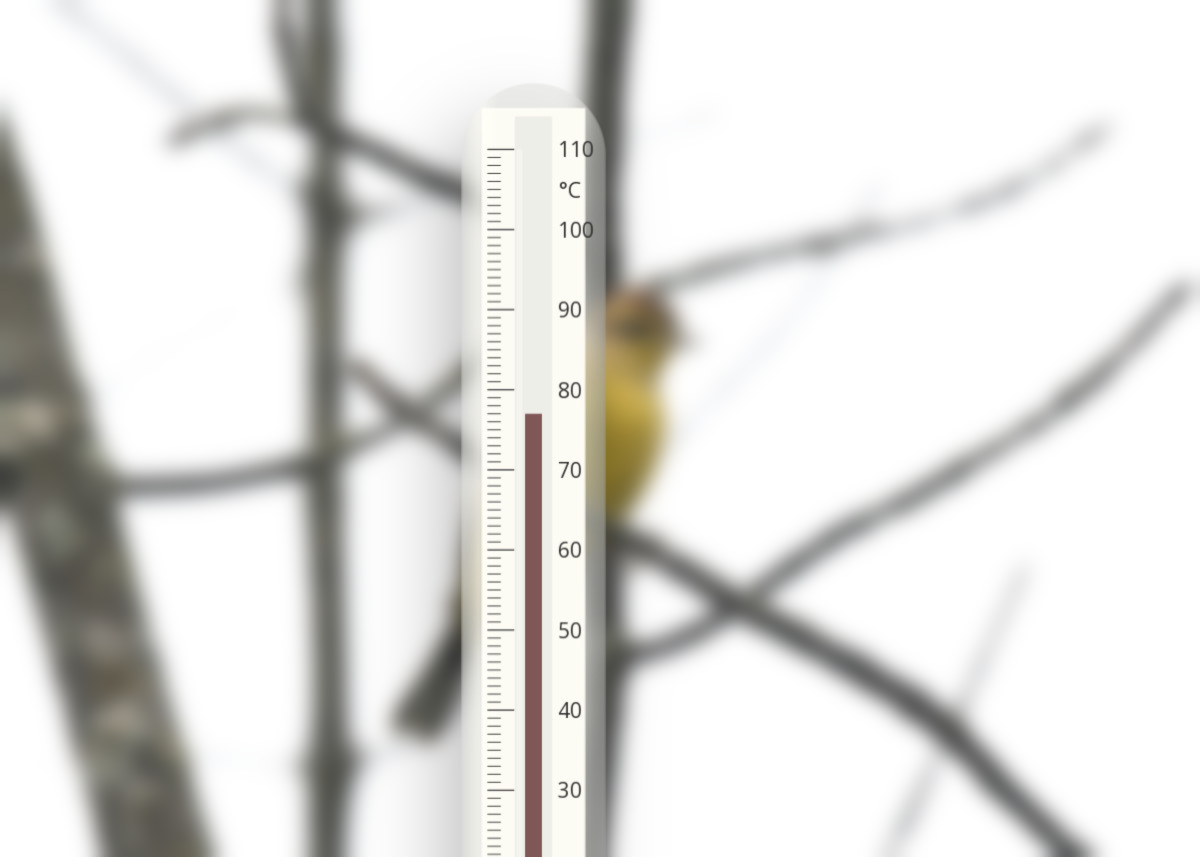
77 °C
